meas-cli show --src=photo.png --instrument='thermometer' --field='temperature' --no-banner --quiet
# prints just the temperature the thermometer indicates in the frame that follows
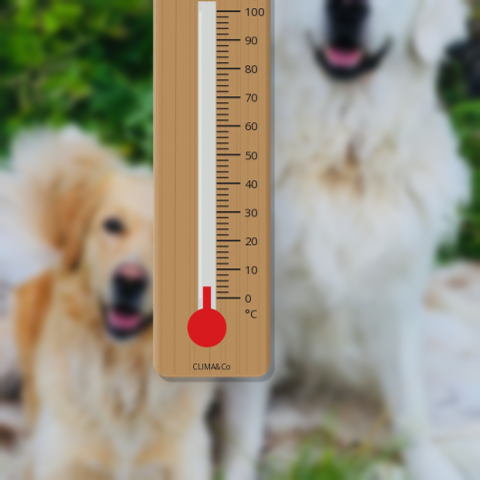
4 °C
